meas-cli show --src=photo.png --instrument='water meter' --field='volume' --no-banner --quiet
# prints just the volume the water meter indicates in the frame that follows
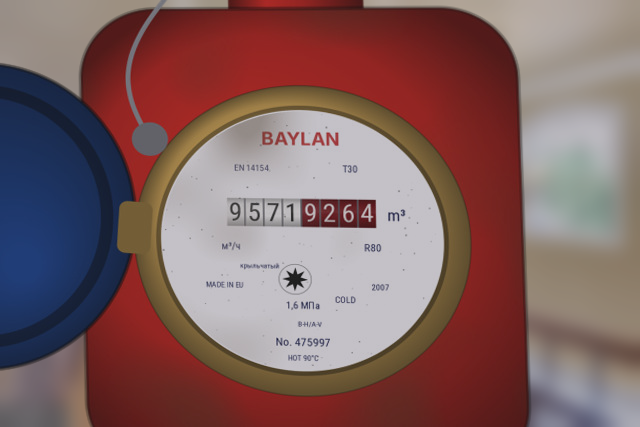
9571.9264 m³
